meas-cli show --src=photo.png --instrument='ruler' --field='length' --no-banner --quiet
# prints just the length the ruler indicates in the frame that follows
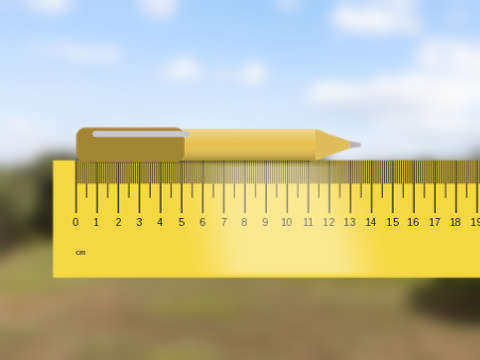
13.5 cm
